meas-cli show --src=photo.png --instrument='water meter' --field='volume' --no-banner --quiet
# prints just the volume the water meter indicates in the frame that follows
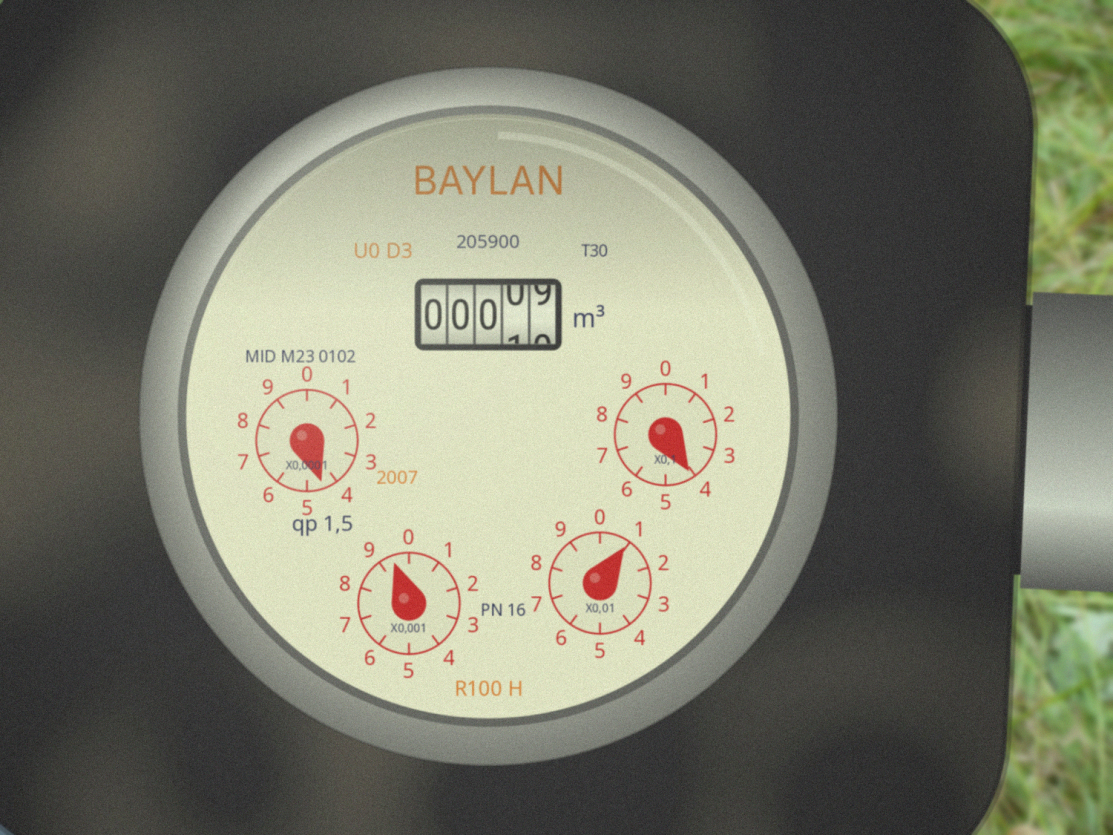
9.4094 m³
